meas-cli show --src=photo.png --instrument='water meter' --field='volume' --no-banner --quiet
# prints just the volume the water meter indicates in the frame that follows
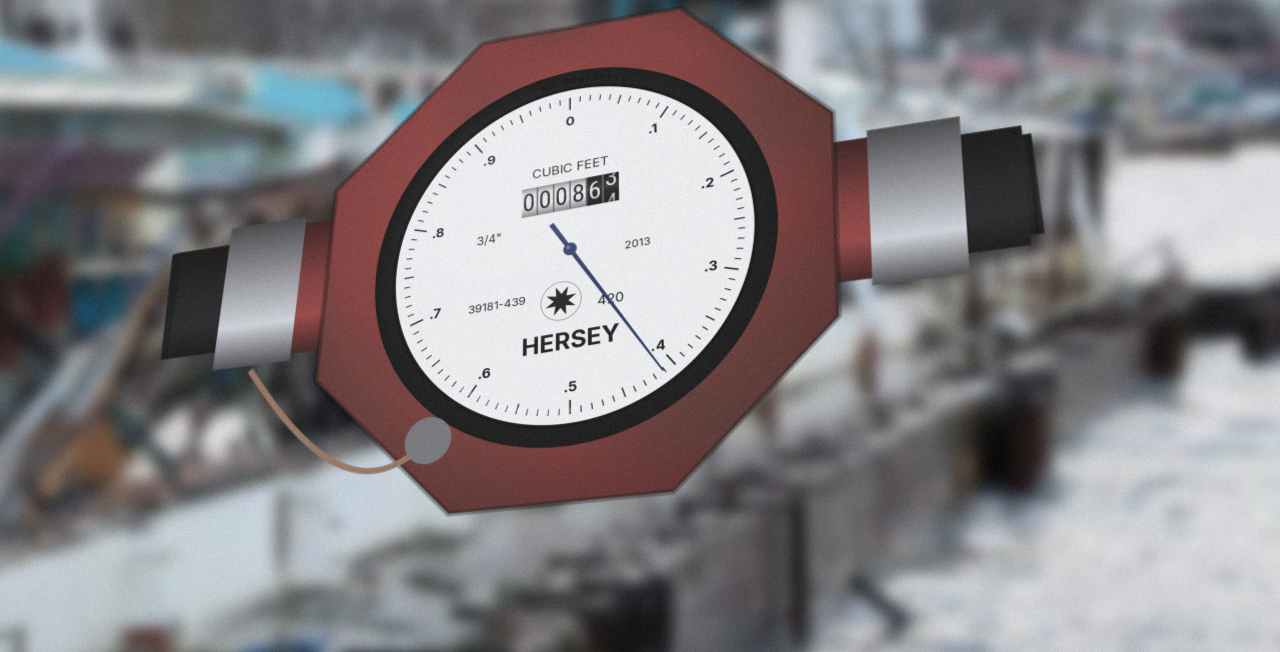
863.41 ft³
